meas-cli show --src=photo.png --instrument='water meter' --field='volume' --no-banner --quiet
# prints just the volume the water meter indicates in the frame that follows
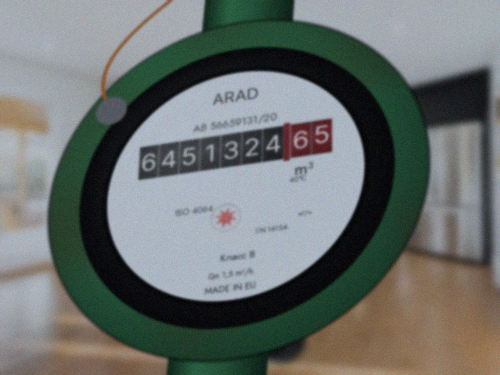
6451324.65 m³
